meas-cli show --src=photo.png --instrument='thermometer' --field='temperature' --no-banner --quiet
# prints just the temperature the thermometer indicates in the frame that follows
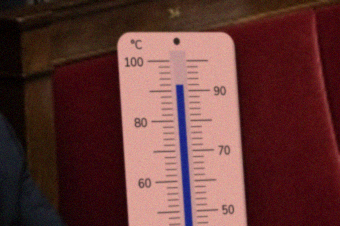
92 °C
